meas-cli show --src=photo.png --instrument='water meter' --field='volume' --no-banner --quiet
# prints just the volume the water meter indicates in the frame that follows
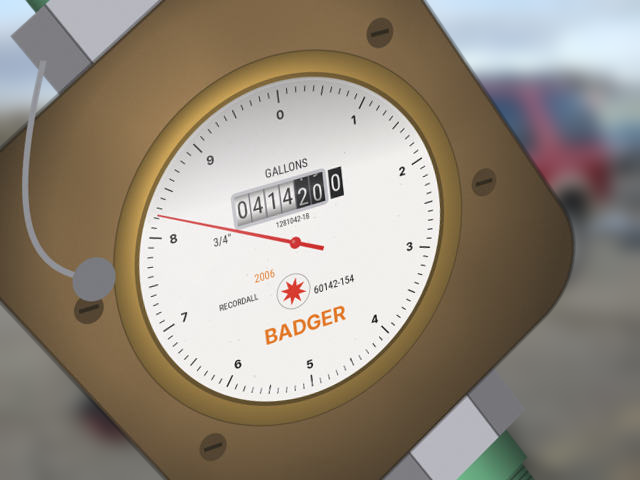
414198.2 gal
